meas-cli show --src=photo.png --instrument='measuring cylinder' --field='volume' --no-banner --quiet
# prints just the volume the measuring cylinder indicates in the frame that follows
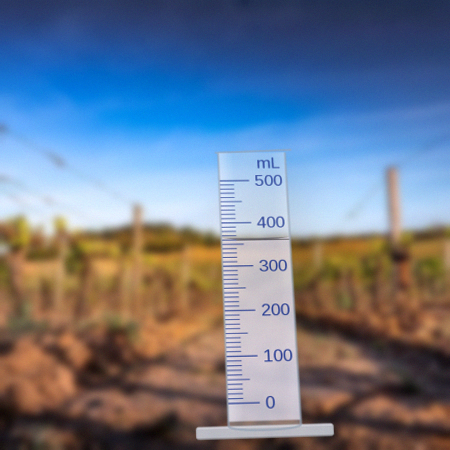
360 mL
